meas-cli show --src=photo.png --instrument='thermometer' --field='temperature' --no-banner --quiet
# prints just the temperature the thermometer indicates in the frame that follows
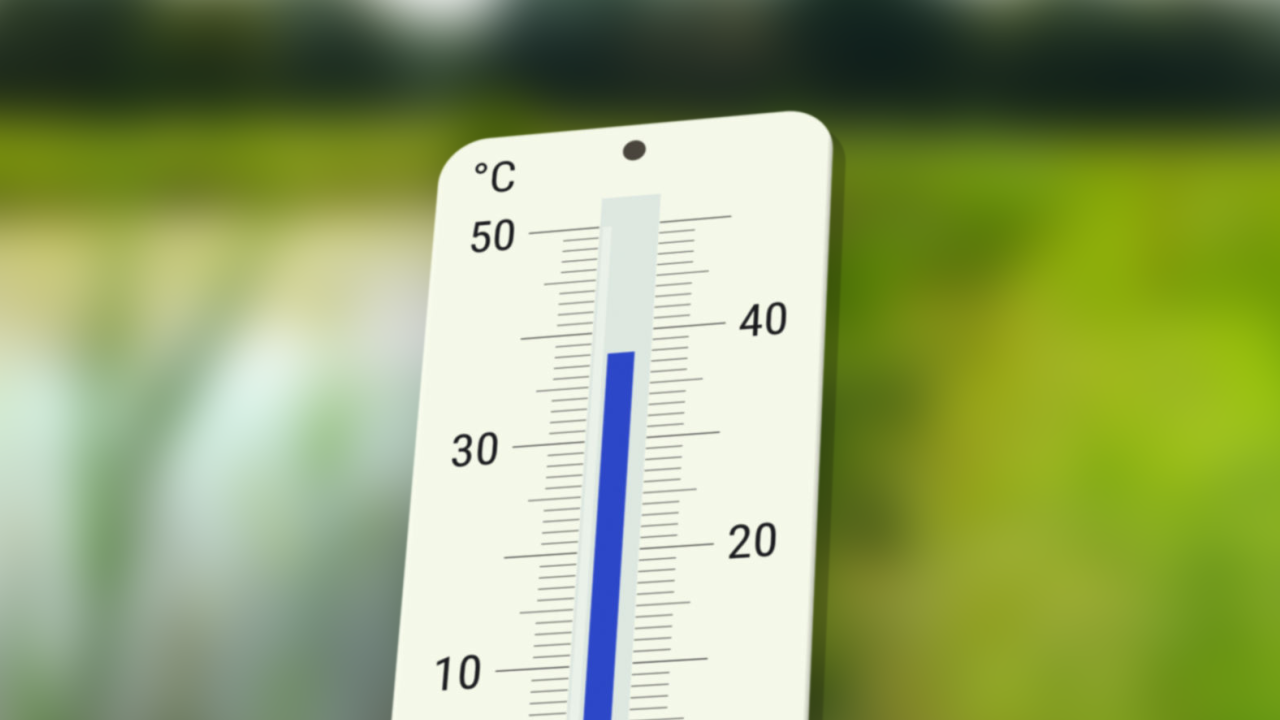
38 °C
